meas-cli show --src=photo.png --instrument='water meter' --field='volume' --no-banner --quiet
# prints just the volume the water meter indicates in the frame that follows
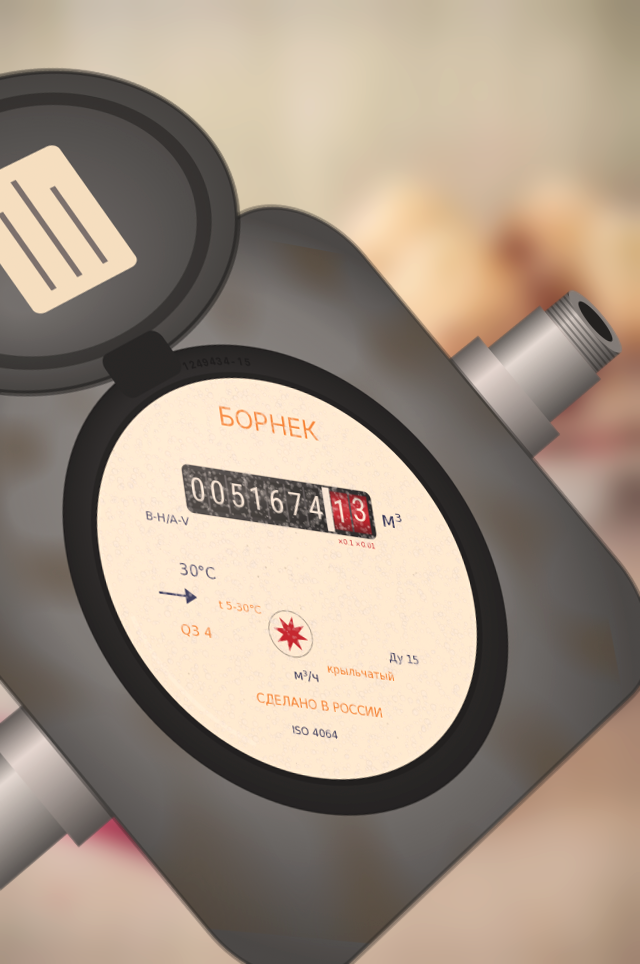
51674.13 m³
